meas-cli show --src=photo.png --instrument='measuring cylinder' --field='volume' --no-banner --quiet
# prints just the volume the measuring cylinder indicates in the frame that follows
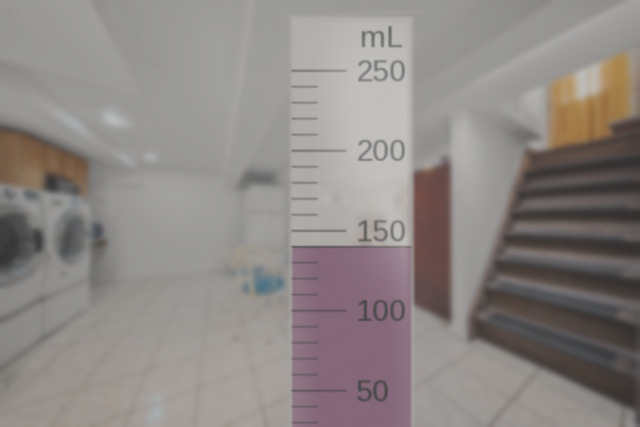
140 mL
